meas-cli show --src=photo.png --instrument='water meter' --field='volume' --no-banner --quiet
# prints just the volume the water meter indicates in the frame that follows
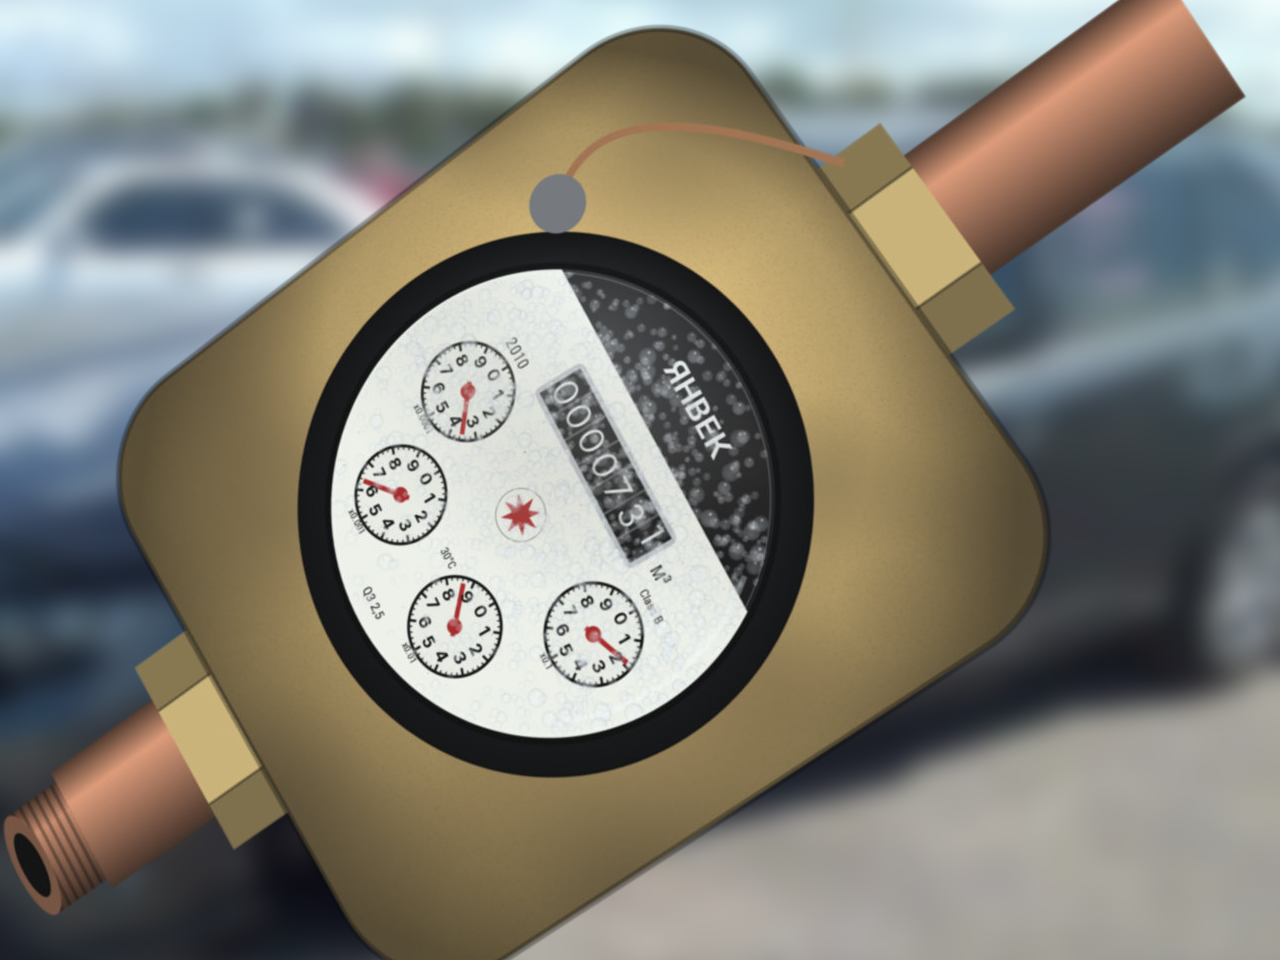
731.1863 m³
